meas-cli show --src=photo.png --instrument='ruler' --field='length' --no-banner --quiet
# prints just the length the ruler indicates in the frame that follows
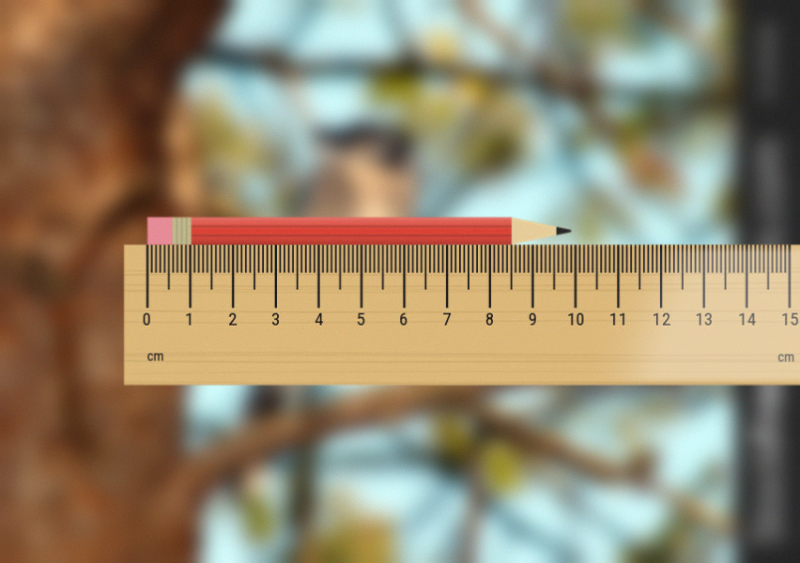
9.9 cm
